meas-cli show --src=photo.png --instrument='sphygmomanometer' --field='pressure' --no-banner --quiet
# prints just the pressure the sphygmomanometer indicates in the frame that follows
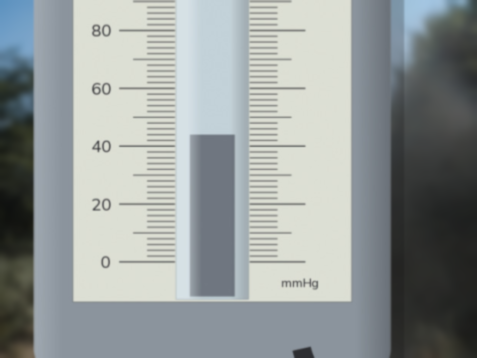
44 mmHg
